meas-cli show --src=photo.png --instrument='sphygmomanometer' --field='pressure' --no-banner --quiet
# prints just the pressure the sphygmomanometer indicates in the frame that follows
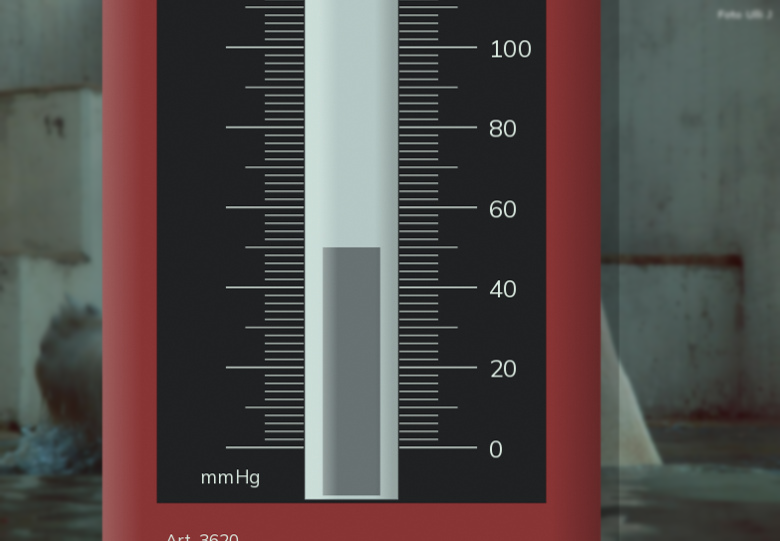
50 mmHg
